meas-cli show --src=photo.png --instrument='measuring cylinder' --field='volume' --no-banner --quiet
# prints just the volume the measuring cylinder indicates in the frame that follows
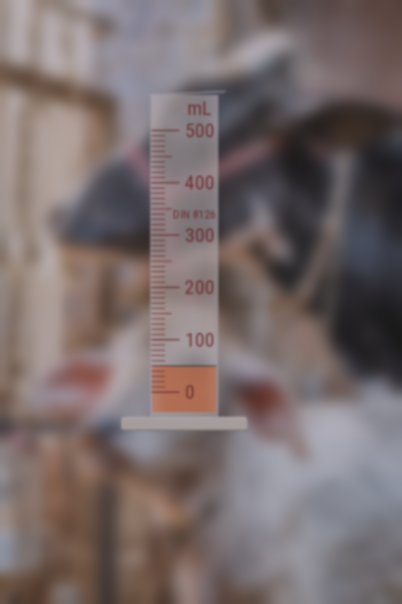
50 mL
